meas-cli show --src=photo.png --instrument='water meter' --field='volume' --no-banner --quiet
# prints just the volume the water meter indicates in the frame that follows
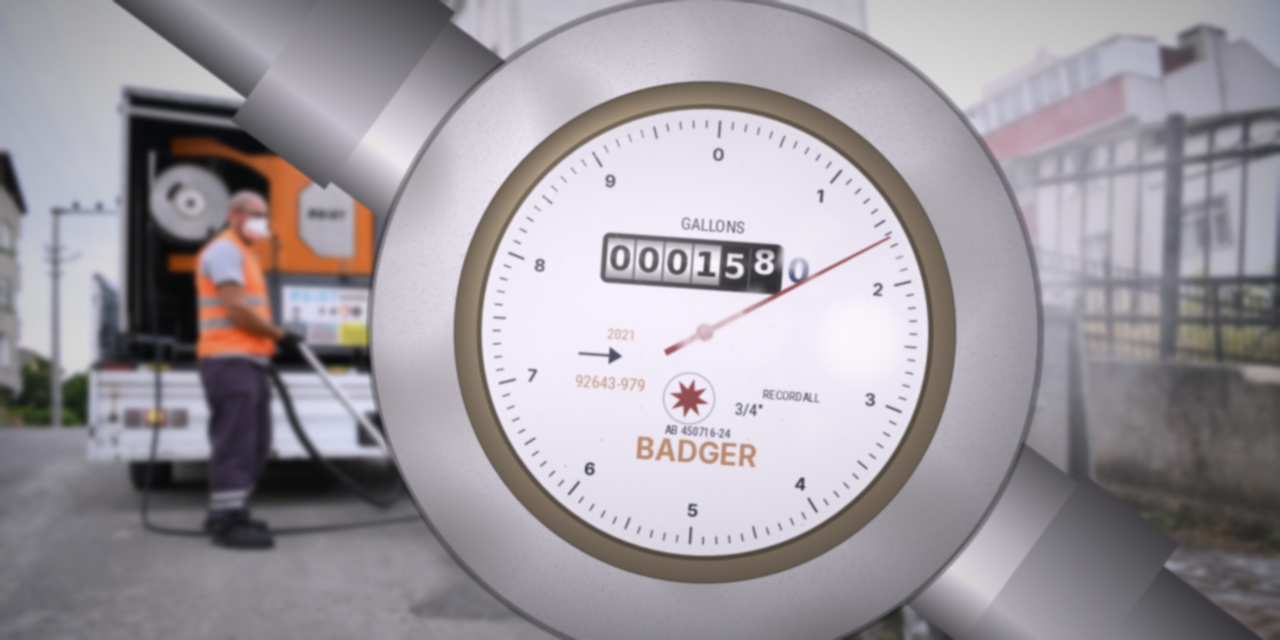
1581.6 gal
